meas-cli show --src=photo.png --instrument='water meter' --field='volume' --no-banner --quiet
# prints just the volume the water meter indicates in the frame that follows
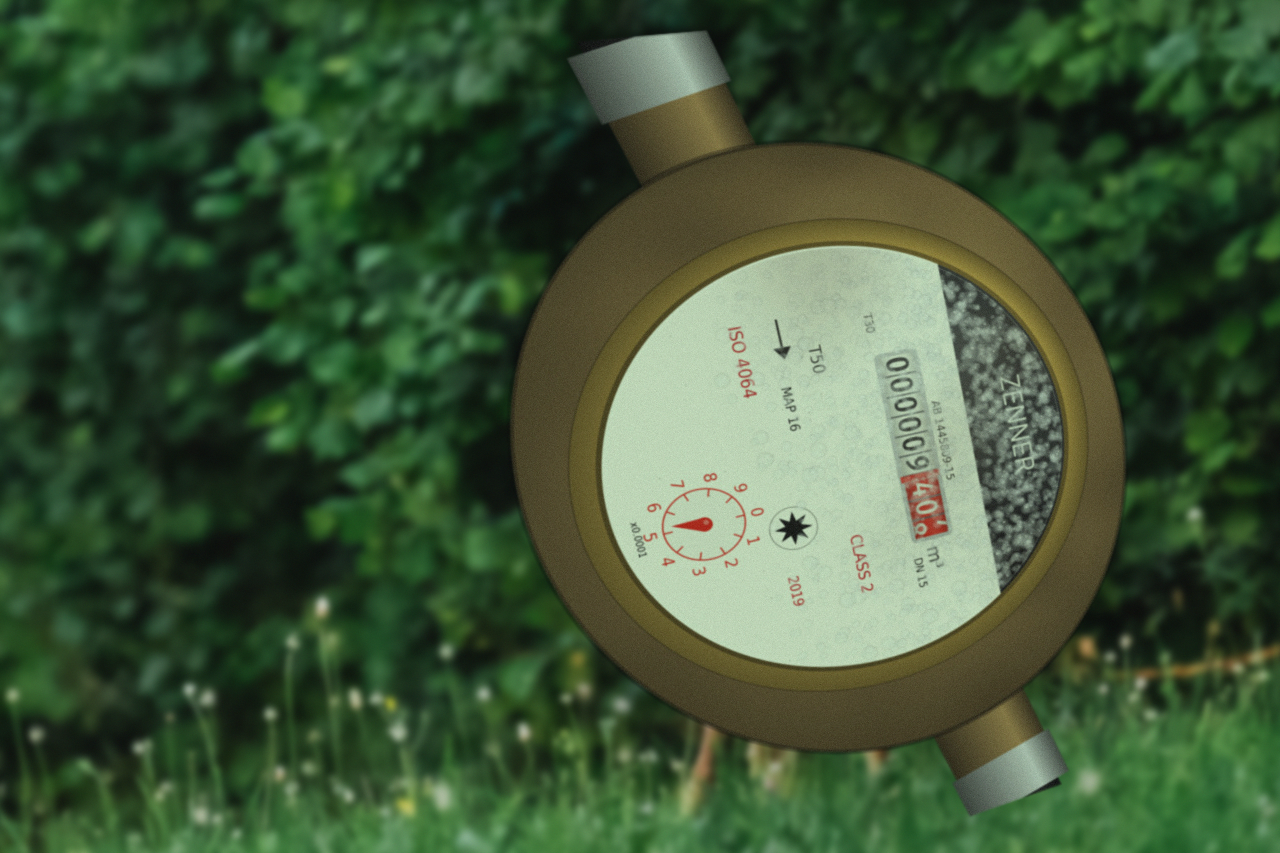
9.4075 m³
